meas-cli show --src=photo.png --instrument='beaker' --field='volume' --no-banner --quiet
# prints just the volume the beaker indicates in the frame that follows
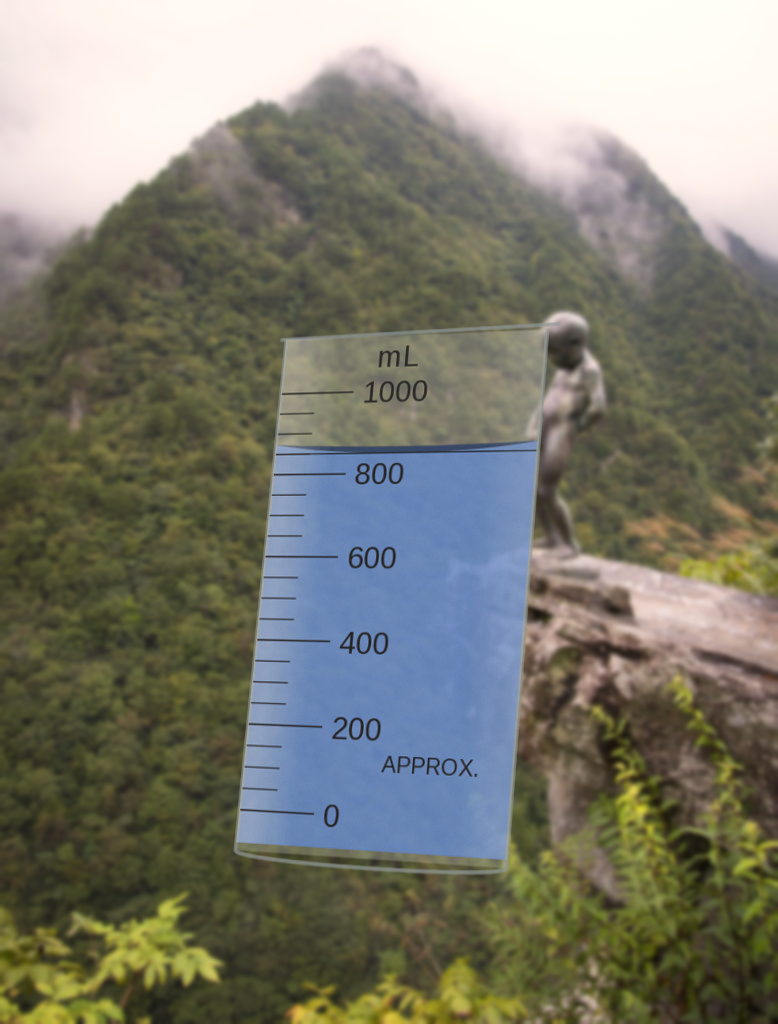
850 mL
